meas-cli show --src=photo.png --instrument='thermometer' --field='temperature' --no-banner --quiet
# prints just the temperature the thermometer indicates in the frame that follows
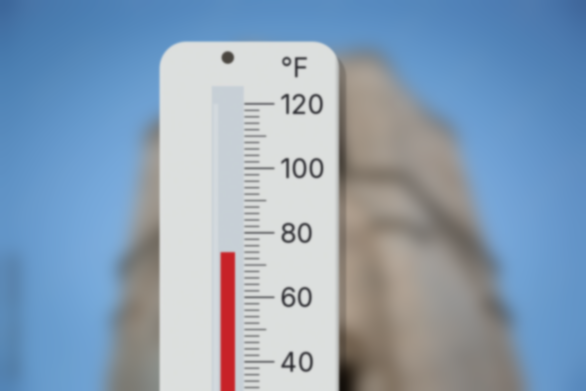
74 °F
